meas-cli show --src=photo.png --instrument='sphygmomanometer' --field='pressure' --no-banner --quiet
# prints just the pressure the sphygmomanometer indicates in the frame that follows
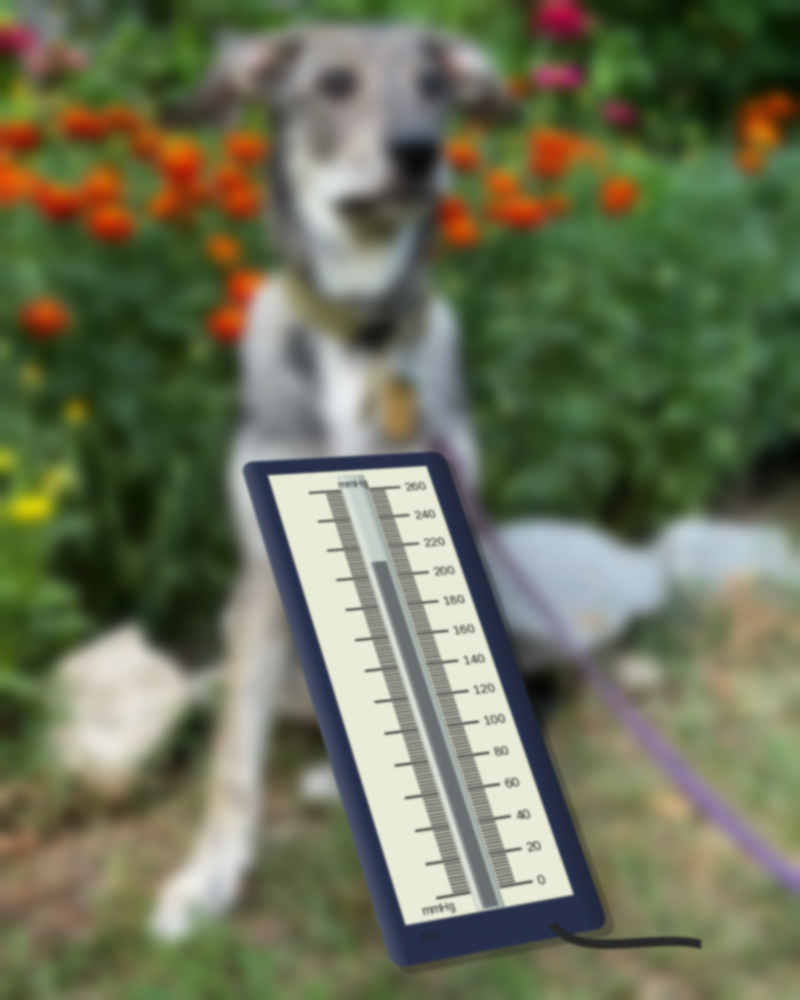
210 mmHg
